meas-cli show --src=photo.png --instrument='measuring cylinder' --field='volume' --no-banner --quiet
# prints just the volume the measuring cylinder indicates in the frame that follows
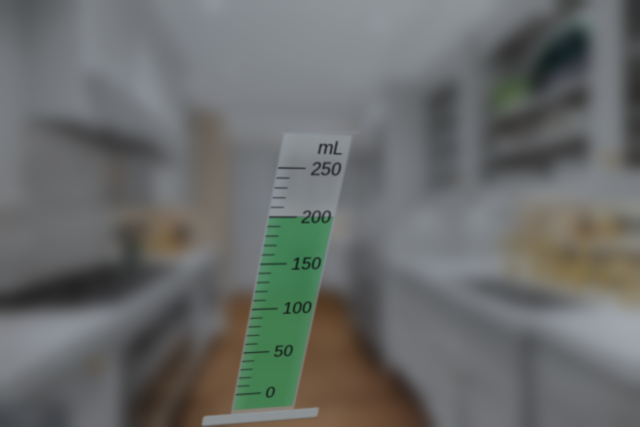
200 mL
